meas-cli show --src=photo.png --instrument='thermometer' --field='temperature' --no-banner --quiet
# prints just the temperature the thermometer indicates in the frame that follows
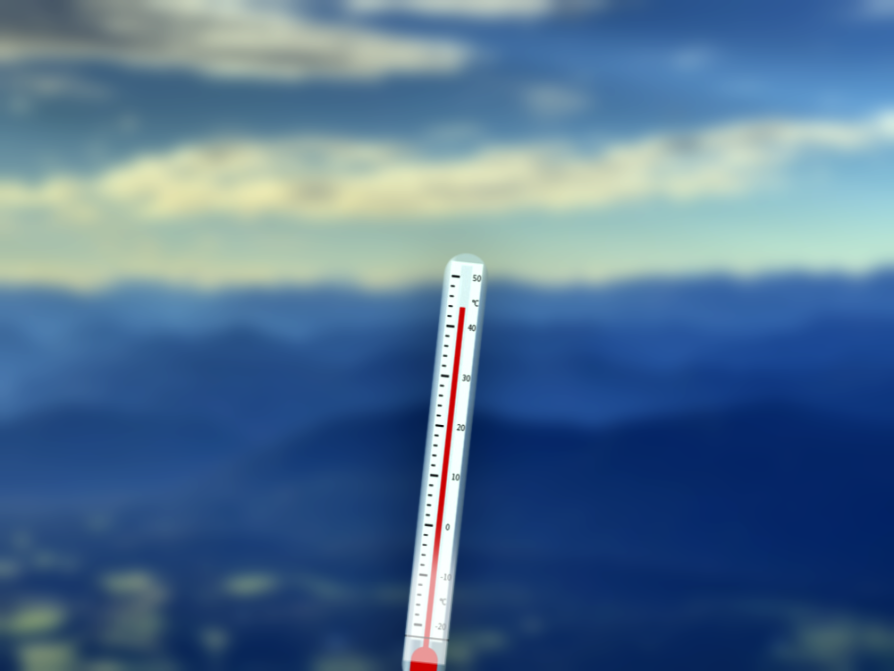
44 °C
